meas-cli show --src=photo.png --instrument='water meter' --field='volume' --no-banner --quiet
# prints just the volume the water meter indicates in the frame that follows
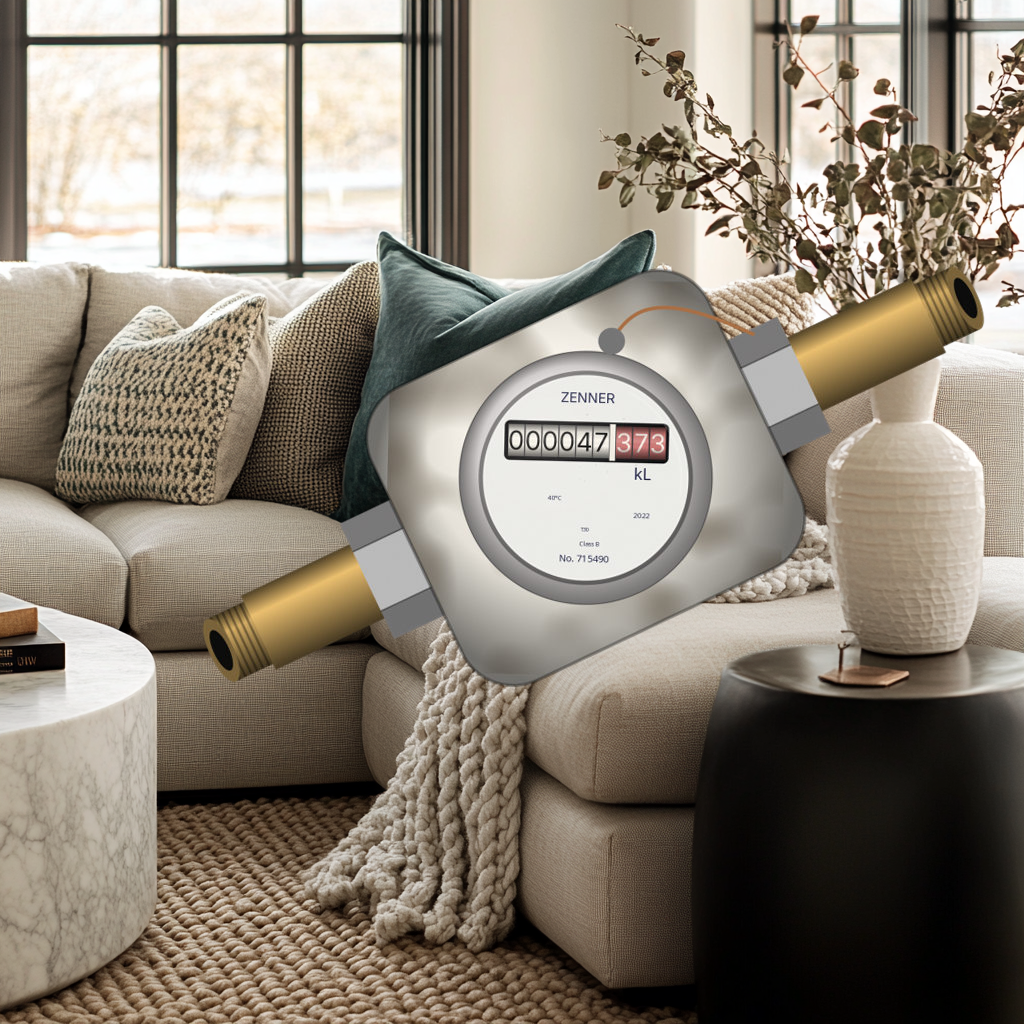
47.373 kL
